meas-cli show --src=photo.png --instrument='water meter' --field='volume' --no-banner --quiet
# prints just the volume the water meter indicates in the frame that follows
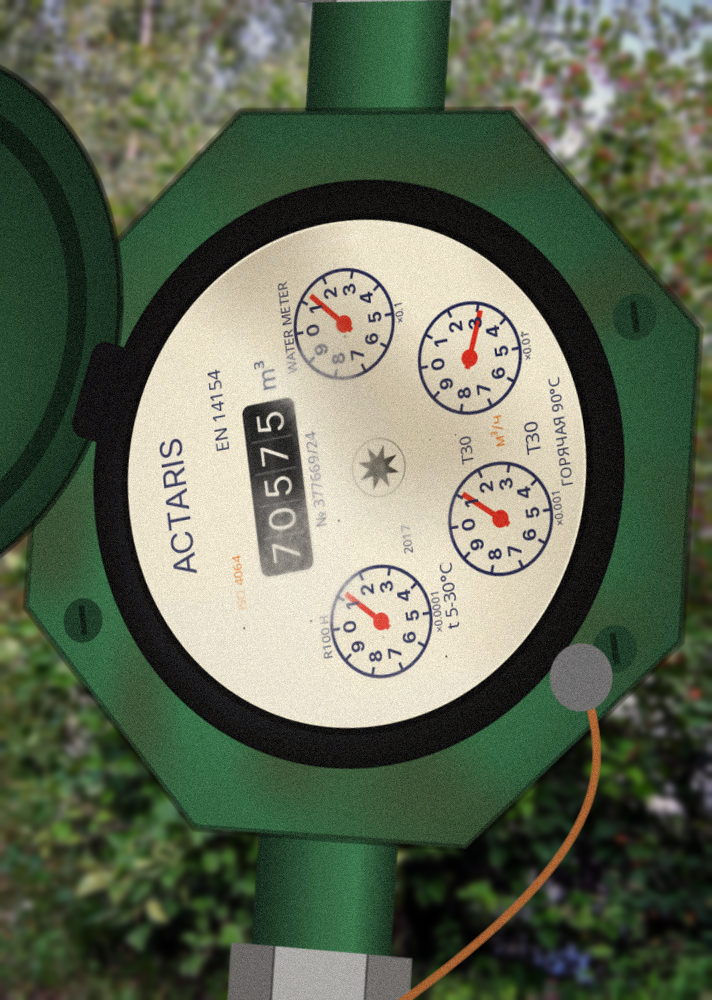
70575.1311 m³
